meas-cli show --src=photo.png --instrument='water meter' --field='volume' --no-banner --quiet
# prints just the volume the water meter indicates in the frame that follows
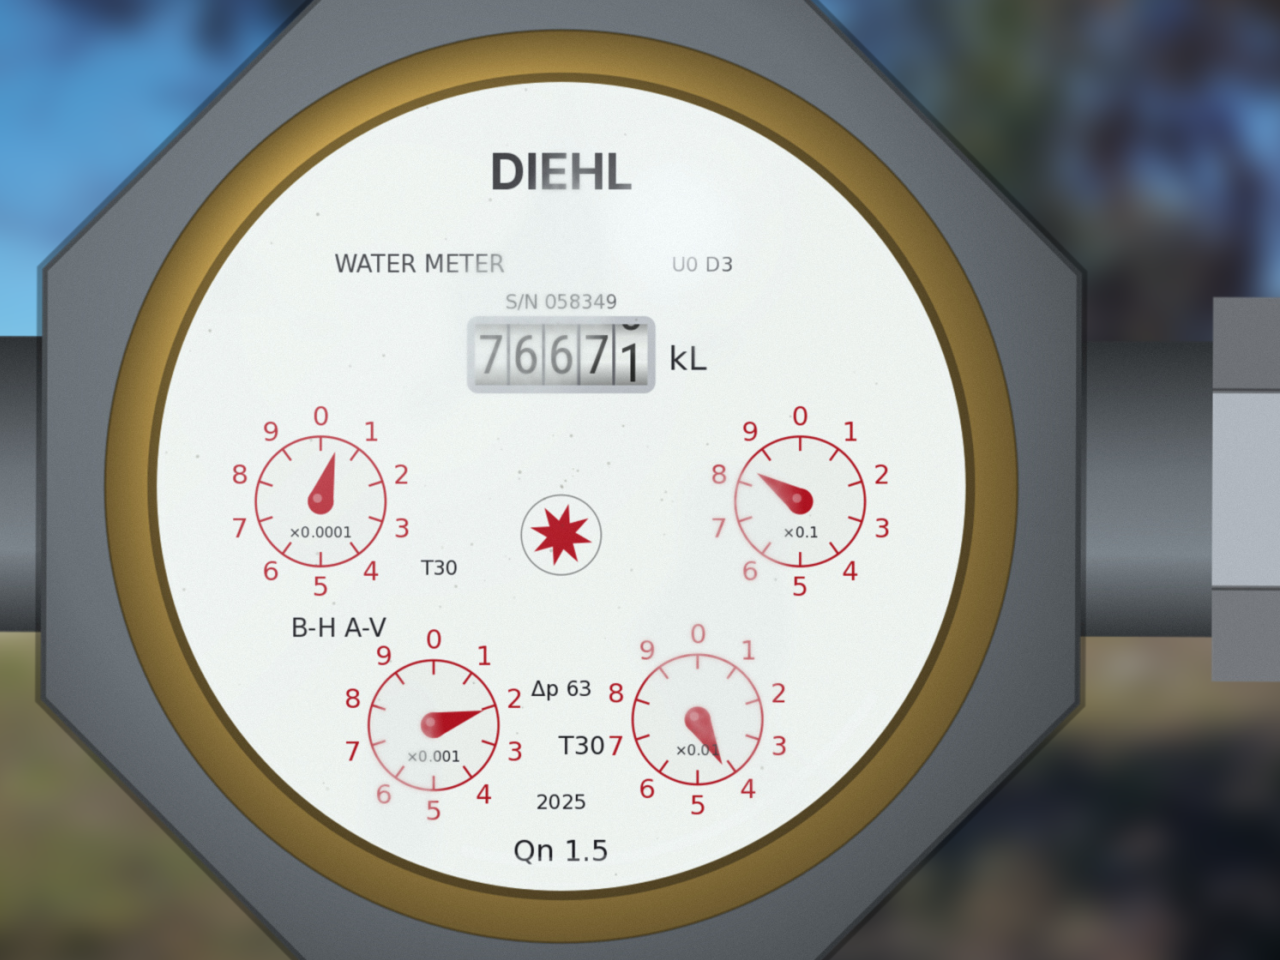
76670.8420 kL
